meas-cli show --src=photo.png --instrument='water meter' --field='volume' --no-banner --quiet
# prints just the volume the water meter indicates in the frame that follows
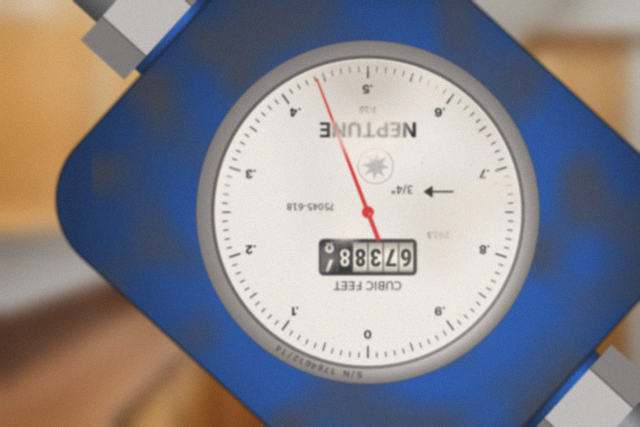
673887.44 ft³
